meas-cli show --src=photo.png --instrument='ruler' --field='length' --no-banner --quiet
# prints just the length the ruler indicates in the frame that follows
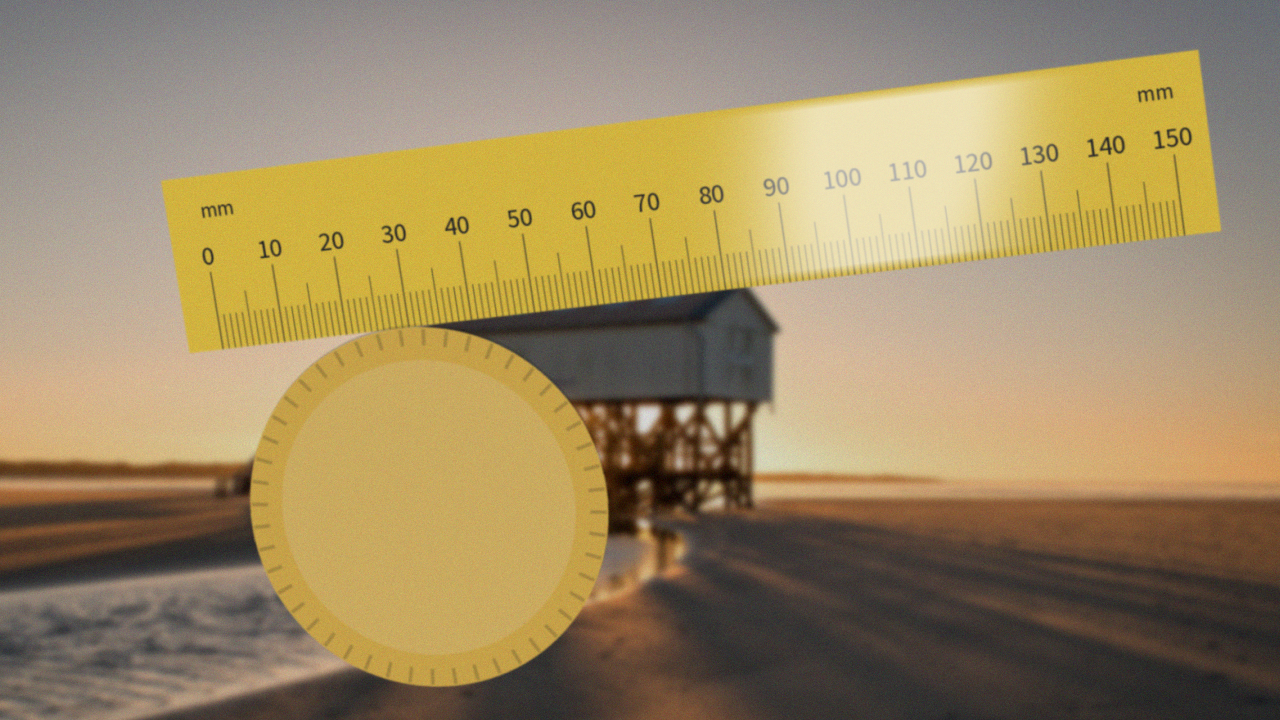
57 mm
